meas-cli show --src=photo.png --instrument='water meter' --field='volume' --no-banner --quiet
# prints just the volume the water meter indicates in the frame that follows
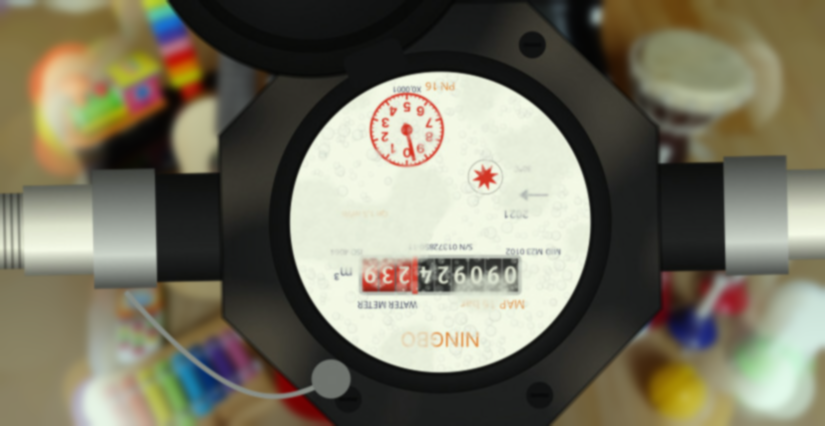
90924.2389 m³
